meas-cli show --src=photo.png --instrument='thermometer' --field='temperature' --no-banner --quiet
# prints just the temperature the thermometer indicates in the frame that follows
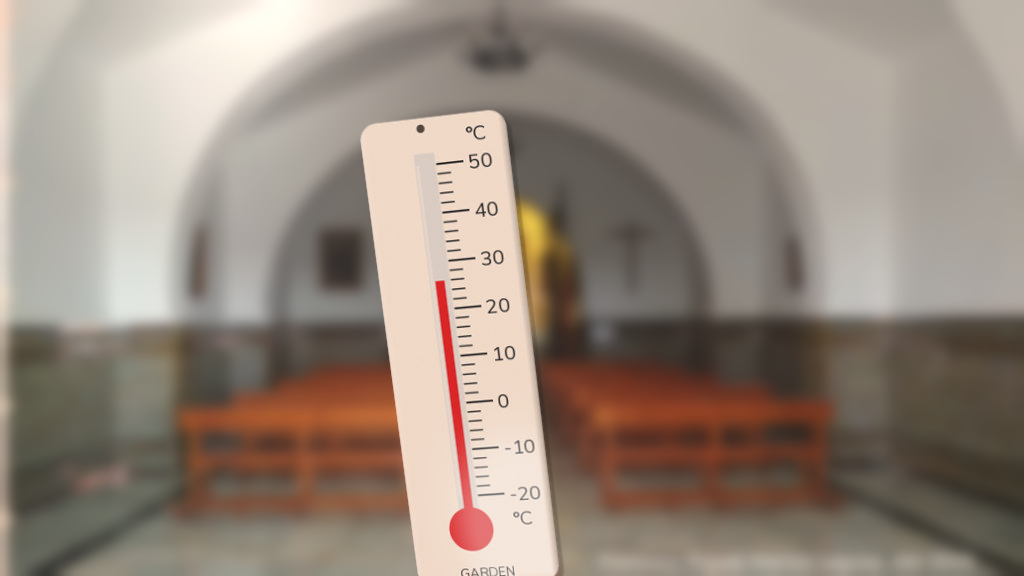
26 °C
